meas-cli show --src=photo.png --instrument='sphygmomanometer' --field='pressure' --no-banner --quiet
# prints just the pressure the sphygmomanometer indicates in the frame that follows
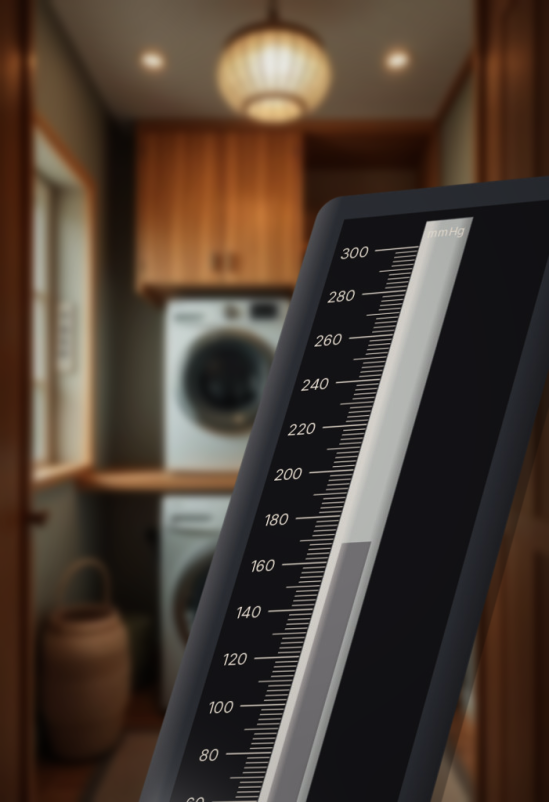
168 mmHg
